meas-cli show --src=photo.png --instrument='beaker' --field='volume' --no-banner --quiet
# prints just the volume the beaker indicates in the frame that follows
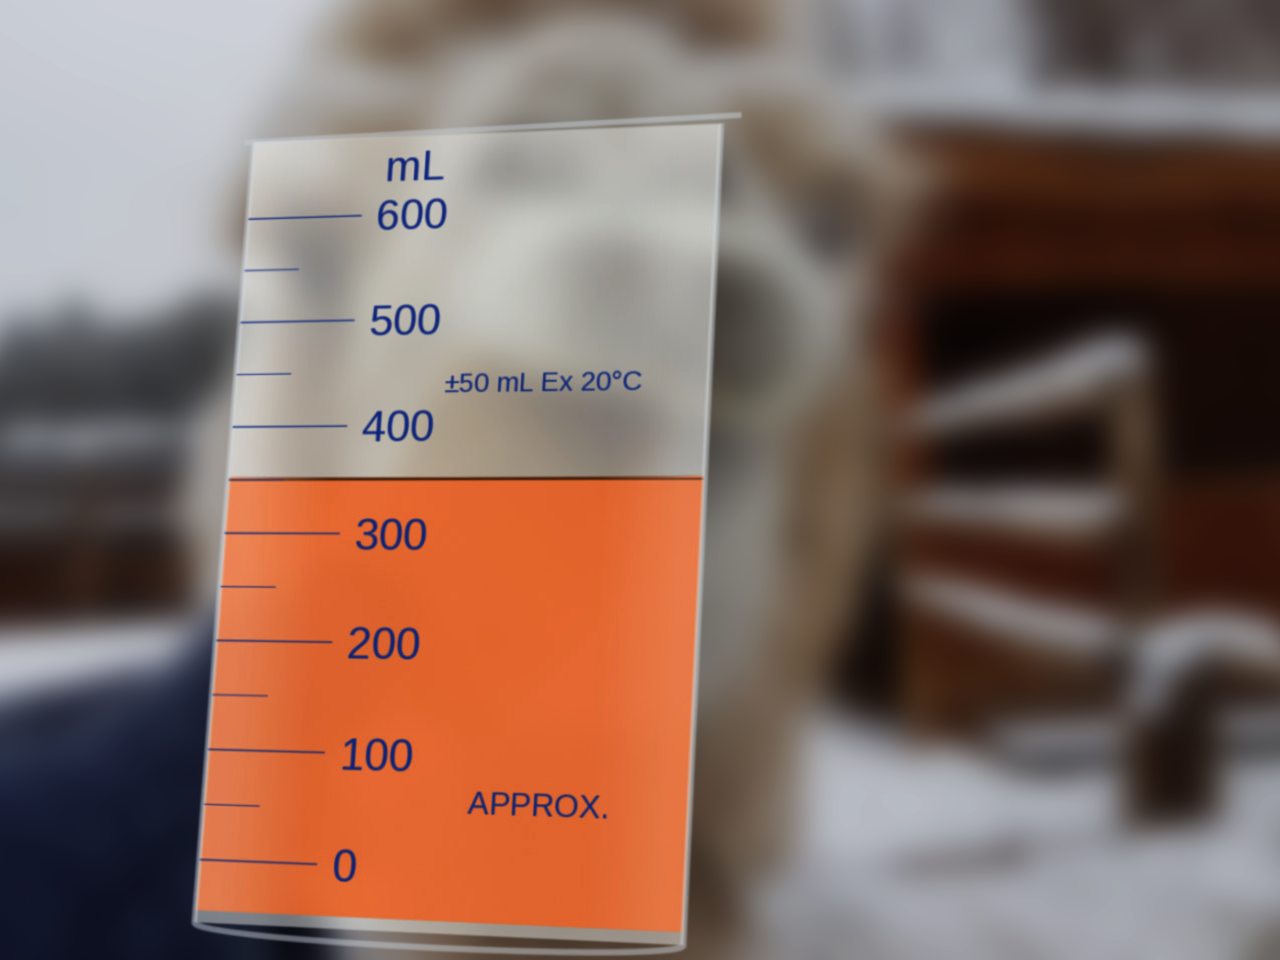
350 mL
